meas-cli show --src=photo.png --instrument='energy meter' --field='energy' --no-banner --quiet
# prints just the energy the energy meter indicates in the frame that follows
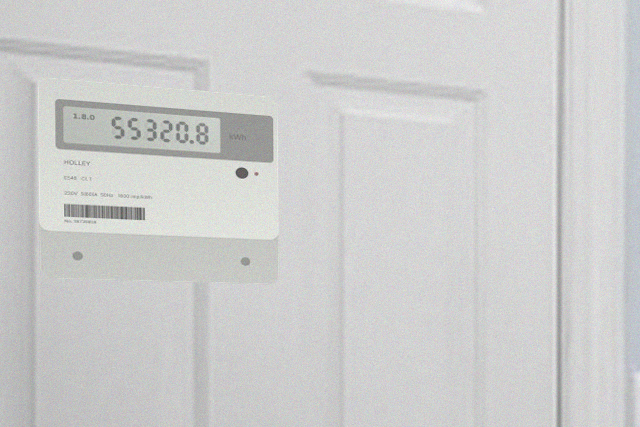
55320.8 kWh
